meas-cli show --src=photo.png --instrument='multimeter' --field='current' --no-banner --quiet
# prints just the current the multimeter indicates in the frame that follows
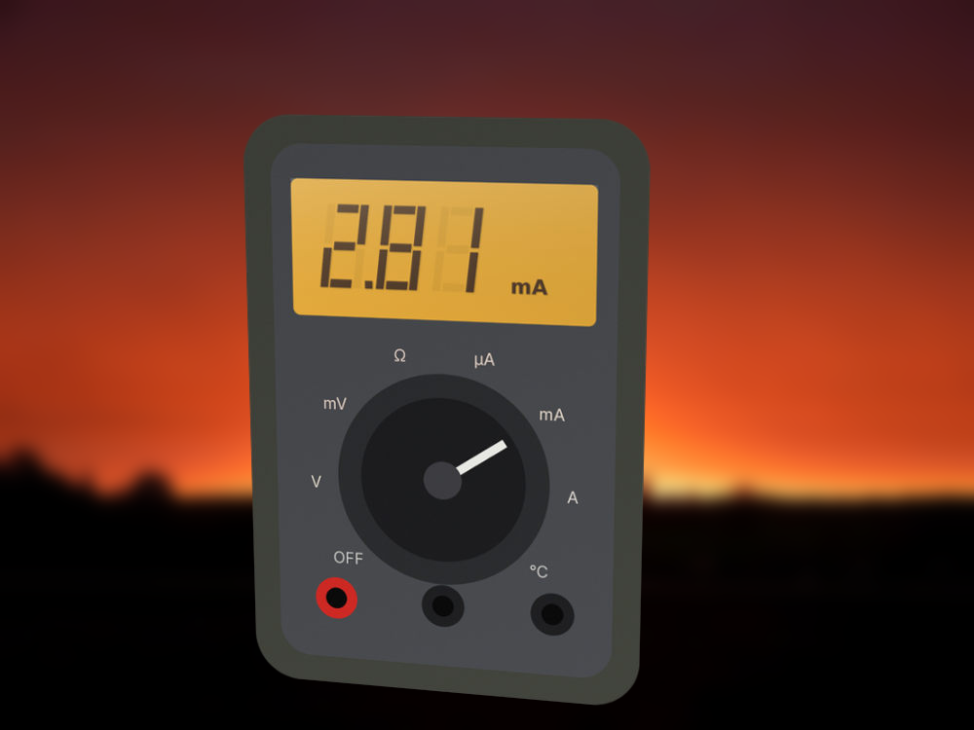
2.81 mA
